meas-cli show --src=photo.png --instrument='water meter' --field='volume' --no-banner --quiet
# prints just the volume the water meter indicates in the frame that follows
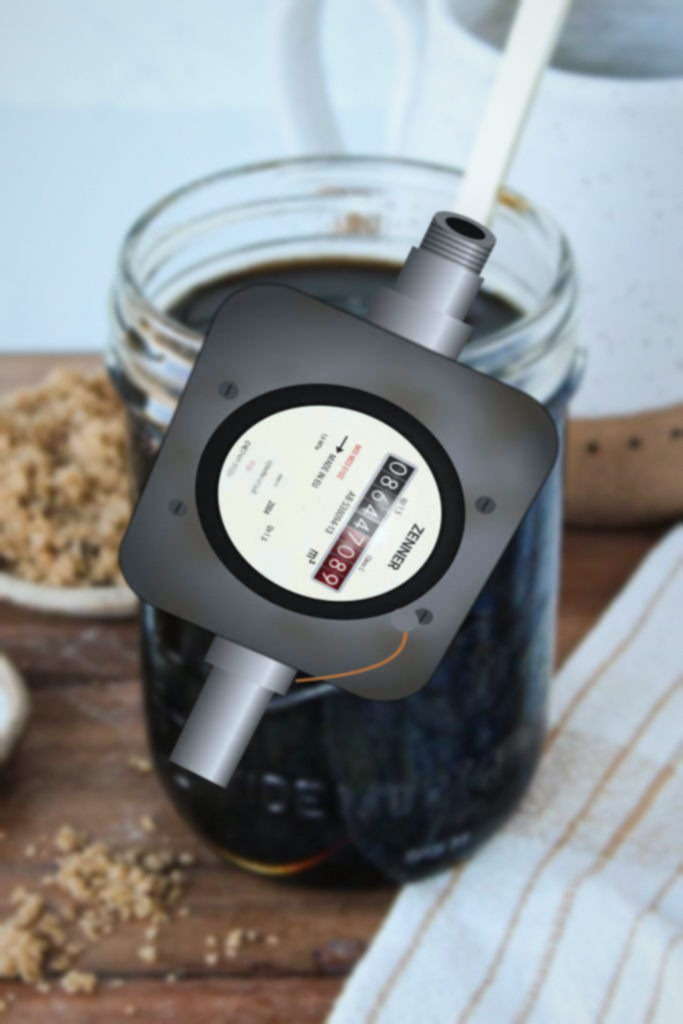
8644.7089 m³
